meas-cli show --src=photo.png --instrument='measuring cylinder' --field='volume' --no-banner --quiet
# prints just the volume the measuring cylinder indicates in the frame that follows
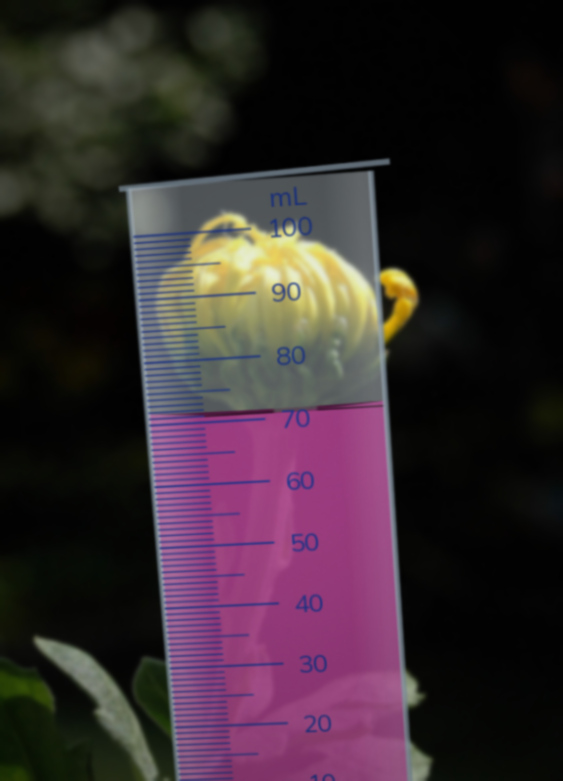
71 mL
